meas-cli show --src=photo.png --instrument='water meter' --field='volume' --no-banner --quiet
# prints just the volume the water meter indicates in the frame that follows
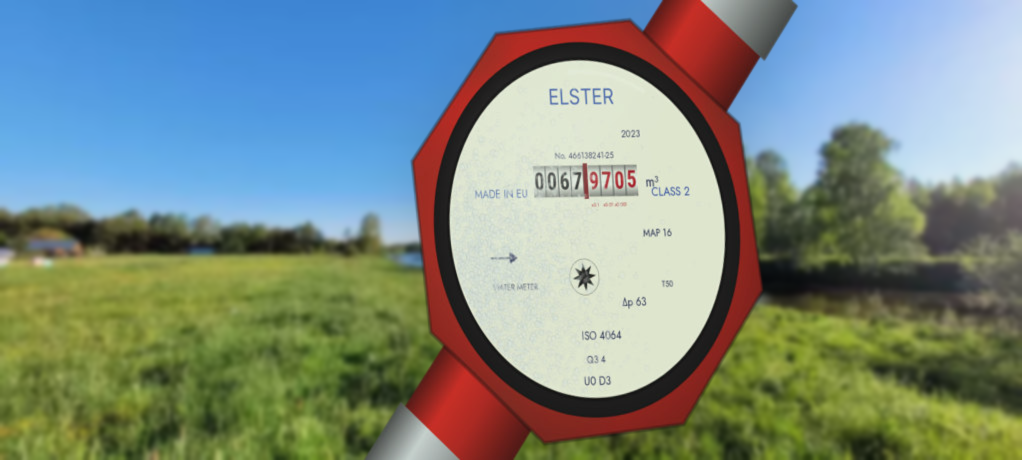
67.9705 m³
